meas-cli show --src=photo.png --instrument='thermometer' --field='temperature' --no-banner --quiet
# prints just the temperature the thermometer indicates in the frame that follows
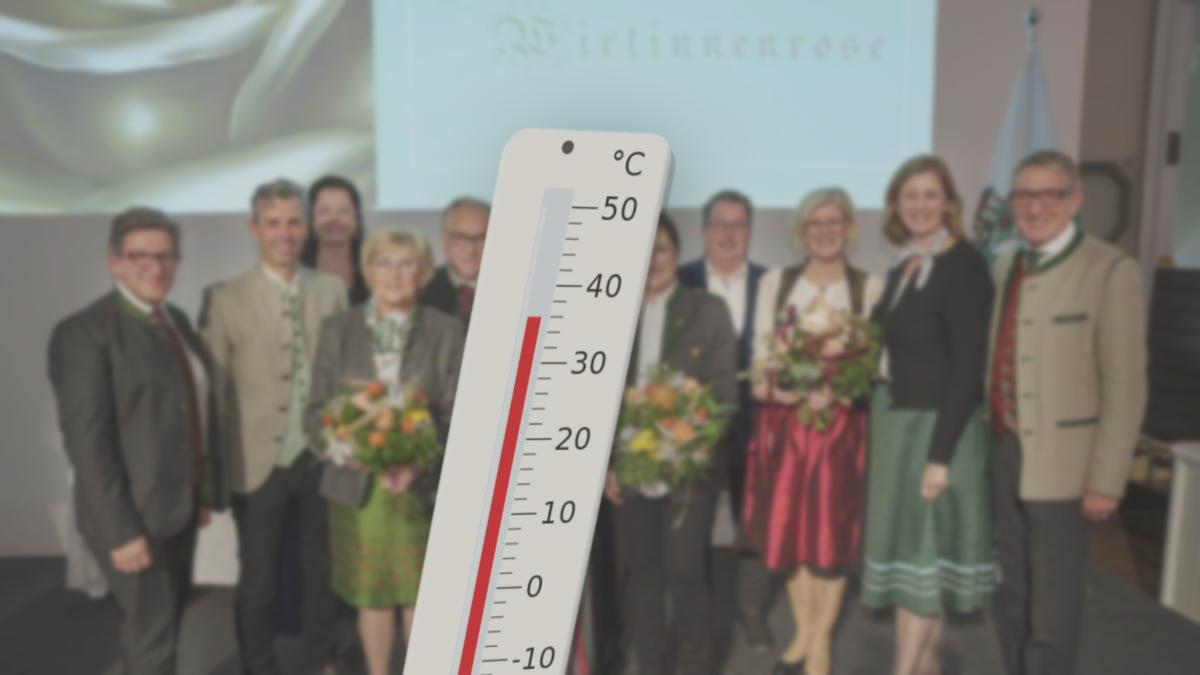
36 °C
